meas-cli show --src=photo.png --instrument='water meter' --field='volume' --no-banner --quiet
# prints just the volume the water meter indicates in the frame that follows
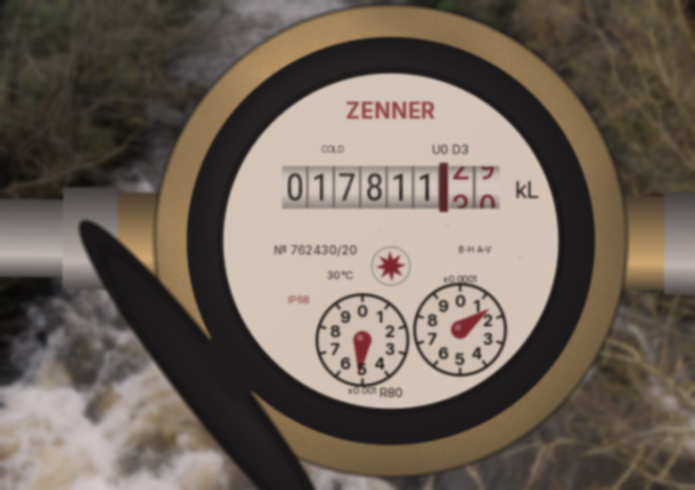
17811.2951 kL
